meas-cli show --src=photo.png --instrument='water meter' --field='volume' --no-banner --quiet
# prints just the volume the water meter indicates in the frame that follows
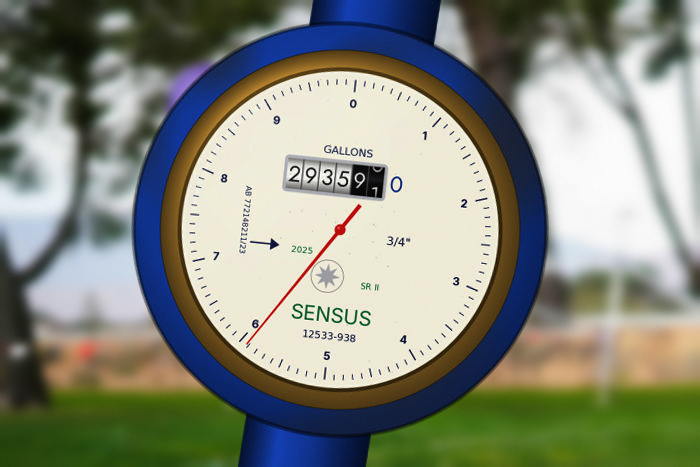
2935905.9 gal
